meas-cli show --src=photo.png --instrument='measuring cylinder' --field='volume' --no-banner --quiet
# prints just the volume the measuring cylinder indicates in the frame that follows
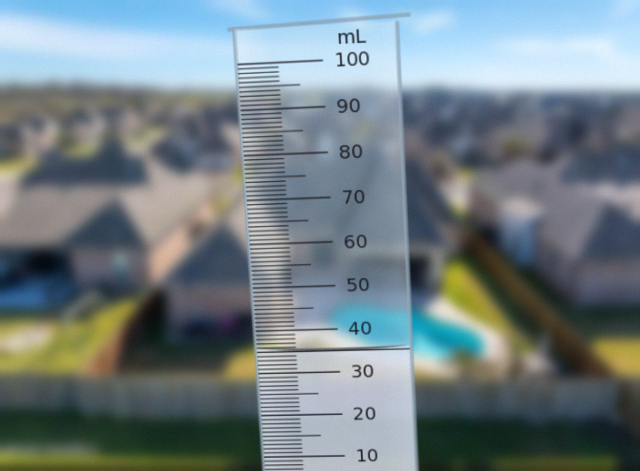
35 mL
